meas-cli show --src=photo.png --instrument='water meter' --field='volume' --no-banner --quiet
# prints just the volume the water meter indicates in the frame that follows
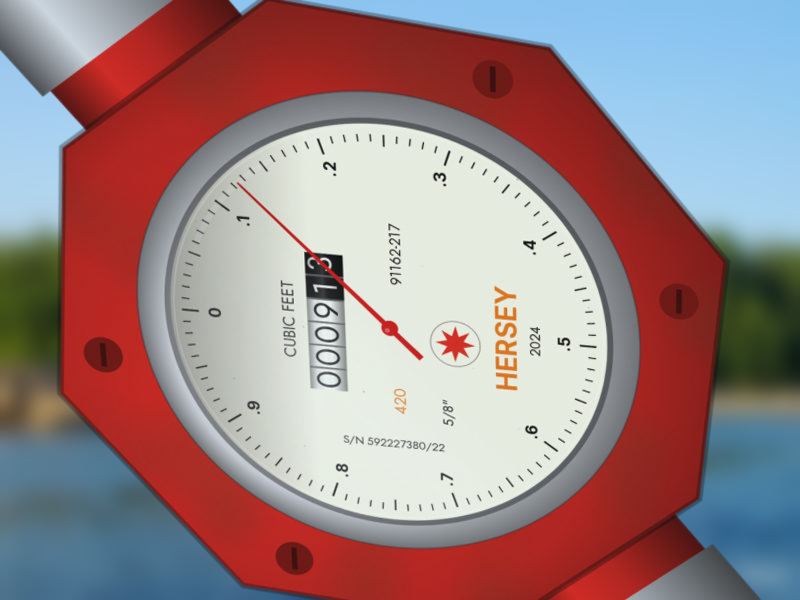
913.12 ft³
